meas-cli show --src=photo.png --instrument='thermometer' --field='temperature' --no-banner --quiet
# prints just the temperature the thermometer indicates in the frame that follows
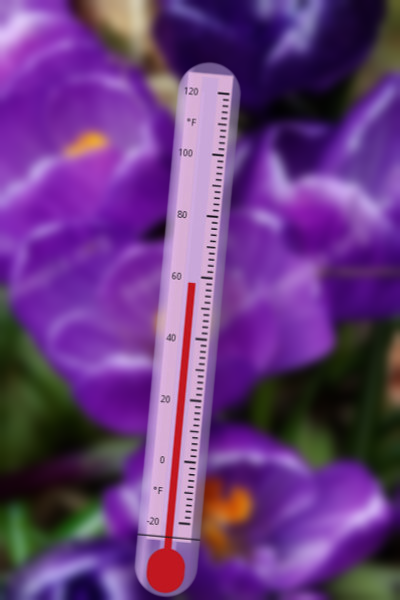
58 °F
